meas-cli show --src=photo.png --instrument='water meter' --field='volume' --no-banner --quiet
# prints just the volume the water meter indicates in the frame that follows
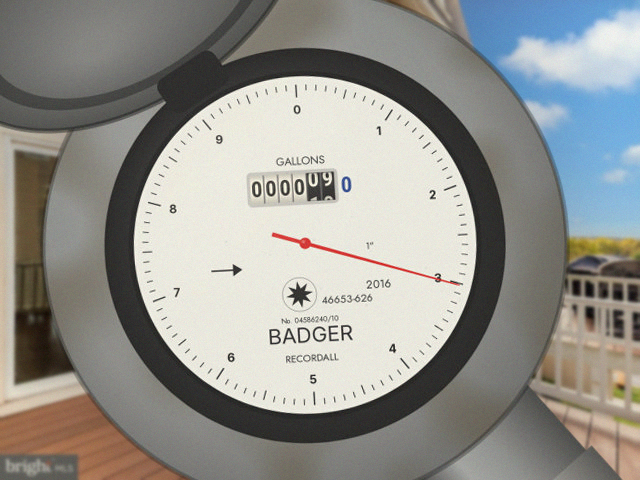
93.0 gal
